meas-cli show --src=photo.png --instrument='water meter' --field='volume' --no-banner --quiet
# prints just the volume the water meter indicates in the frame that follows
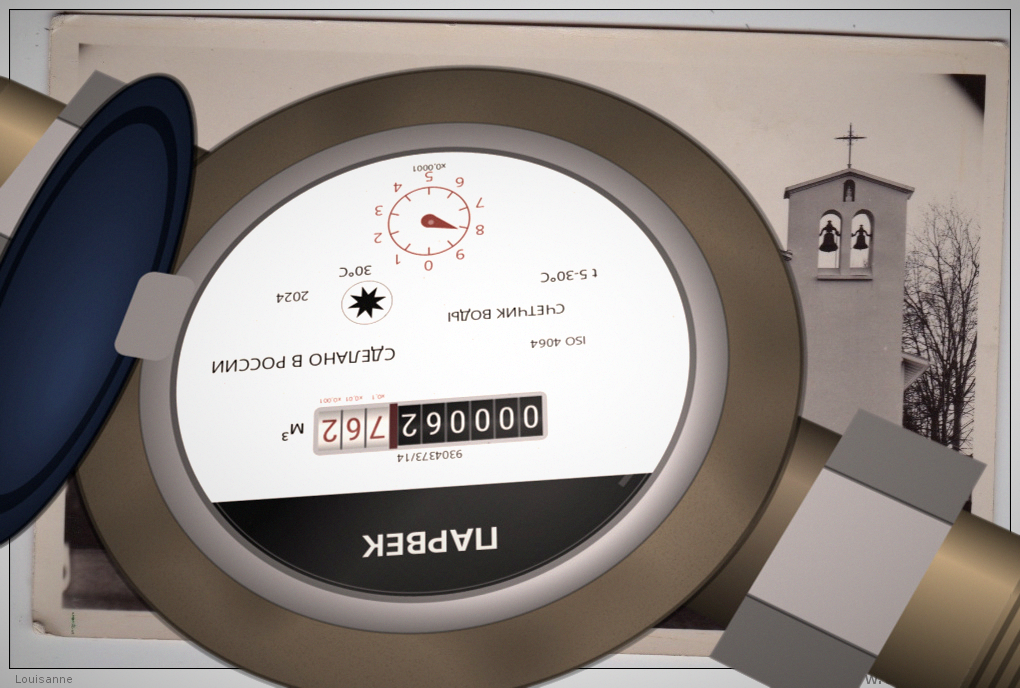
62.7628 m³
